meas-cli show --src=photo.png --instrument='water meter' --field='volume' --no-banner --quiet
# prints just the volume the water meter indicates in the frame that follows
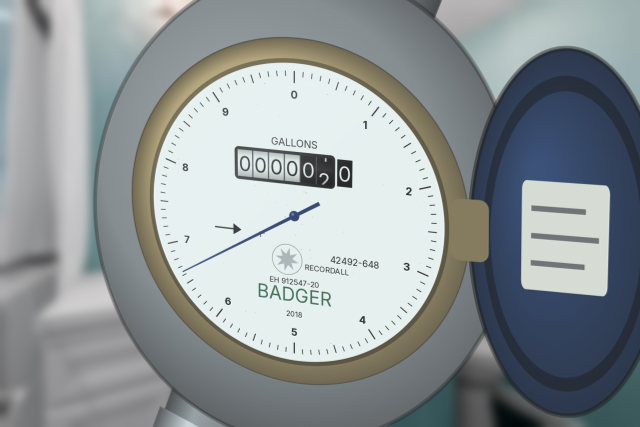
16.6 gal
